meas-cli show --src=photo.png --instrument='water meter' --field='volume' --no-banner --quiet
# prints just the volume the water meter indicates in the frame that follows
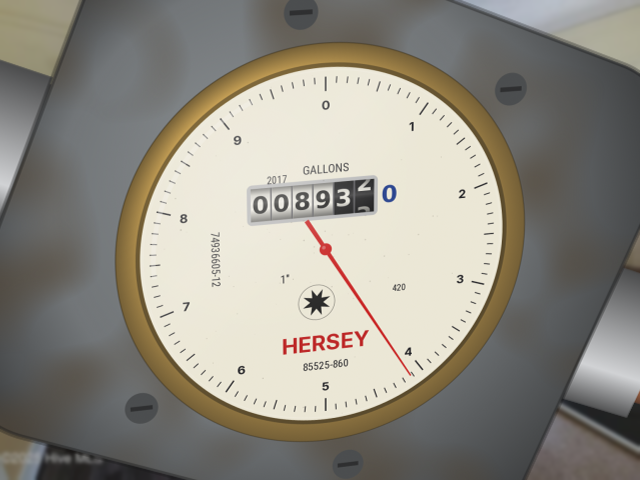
89324.1 gal
